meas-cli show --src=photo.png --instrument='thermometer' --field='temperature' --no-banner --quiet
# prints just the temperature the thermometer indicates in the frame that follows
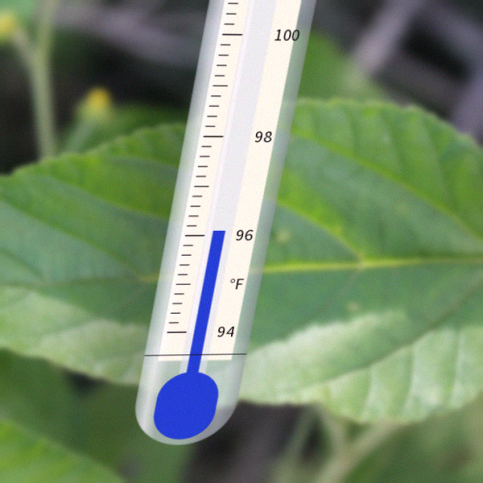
96.1 °F
